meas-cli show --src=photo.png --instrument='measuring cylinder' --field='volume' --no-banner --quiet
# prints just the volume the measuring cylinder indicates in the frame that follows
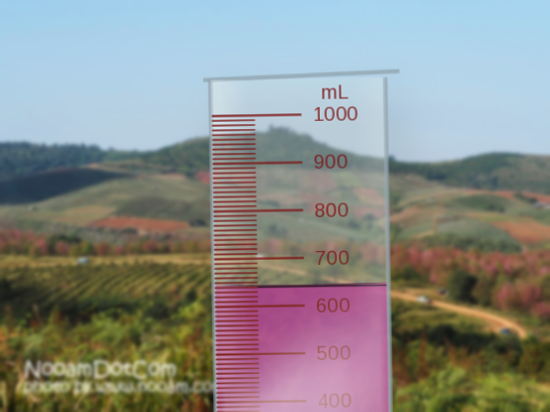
640 mL
